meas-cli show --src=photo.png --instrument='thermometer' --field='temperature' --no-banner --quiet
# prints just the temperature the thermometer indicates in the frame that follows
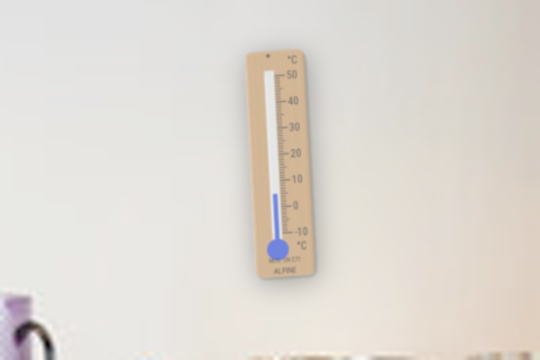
5 °C
